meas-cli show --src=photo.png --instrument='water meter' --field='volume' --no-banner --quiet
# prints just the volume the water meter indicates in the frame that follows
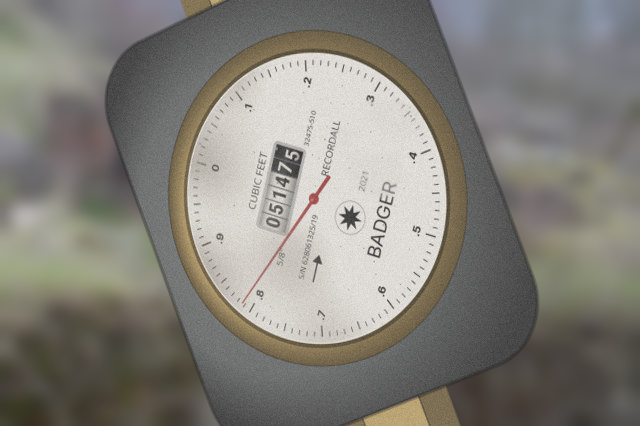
51474.81 ft³
